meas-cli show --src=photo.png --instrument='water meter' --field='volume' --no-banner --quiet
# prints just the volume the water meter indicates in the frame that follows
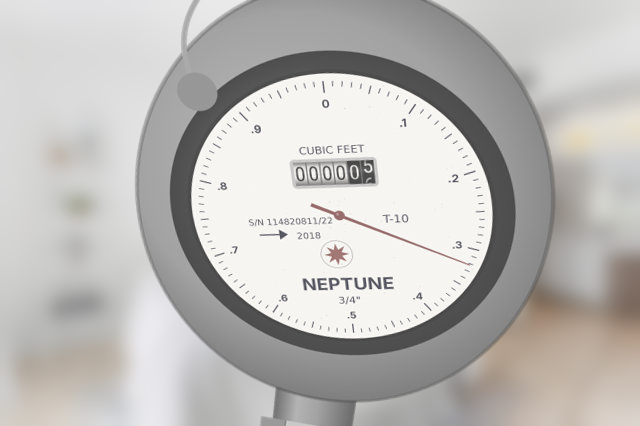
5.32 ft³
